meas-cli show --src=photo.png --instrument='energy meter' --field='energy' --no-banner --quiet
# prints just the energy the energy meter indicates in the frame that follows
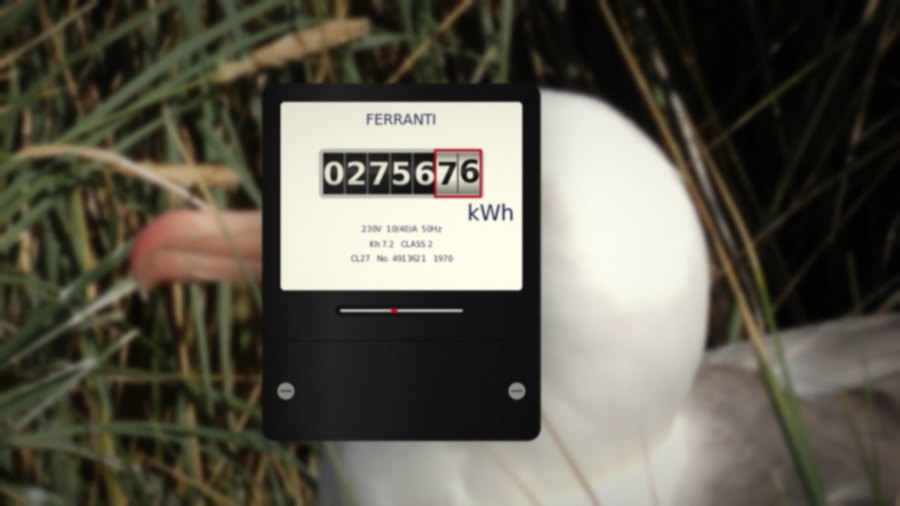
2756.76 kWh
